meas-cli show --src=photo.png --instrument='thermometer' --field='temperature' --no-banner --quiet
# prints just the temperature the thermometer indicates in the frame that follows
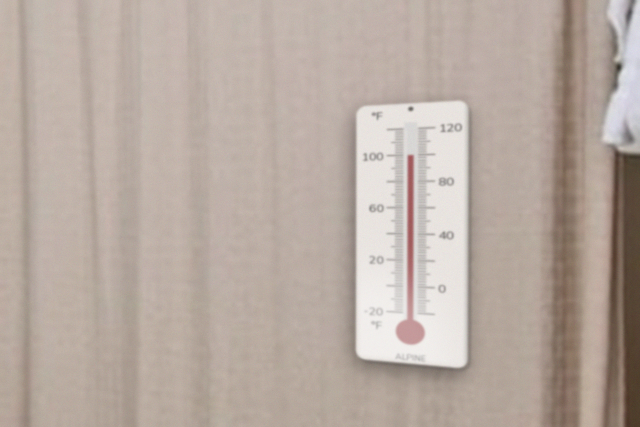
100 °F
